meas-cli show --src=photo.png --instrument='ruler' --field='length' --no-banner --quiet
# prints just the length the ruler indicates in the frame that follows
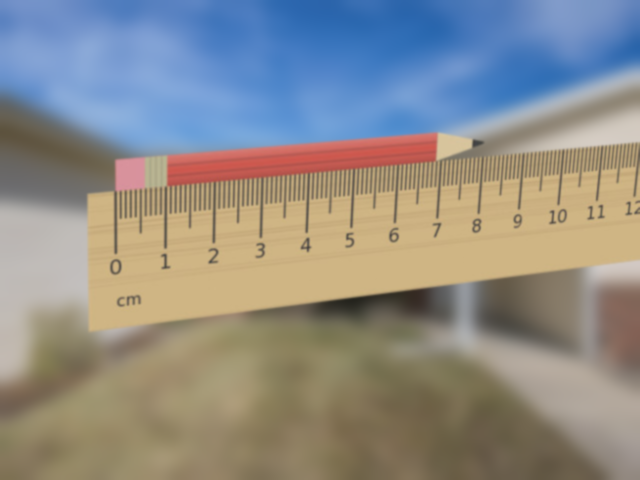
8 cm
